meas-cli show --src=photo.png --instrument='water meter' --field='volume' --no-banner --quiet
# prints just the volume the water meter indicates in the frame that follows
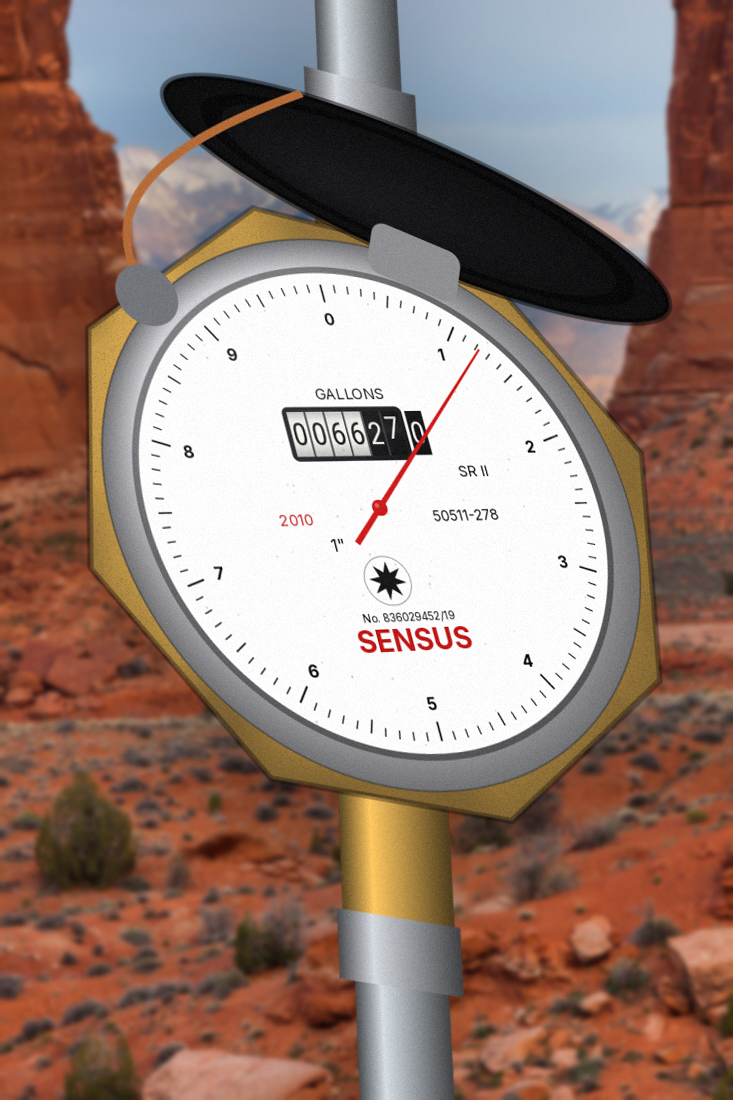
66271.2 gal
